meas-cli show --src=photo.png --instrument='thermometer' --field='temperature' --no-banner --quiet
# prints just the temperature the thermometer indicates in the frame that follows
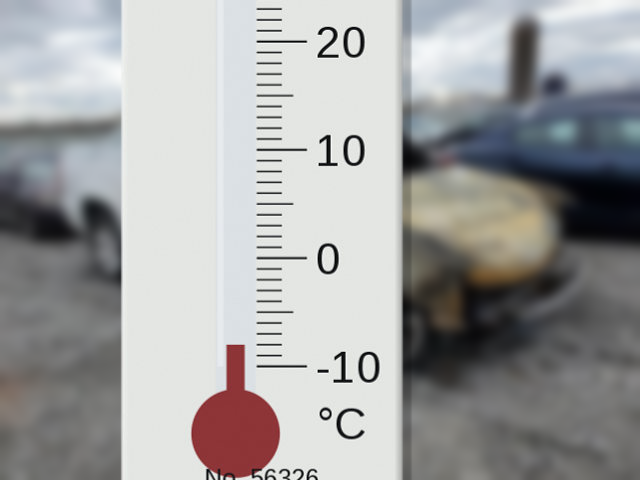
-8 °C
